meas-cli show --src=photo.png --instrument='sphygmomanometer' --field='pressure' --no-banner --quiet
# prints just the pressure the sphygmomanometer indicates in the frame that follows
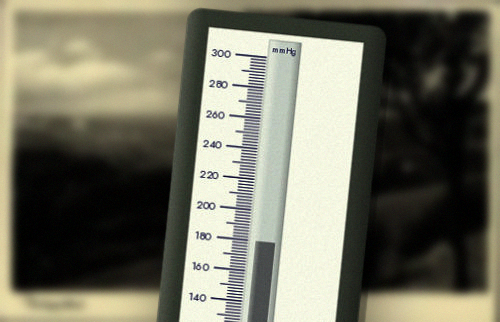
180 mmHg
